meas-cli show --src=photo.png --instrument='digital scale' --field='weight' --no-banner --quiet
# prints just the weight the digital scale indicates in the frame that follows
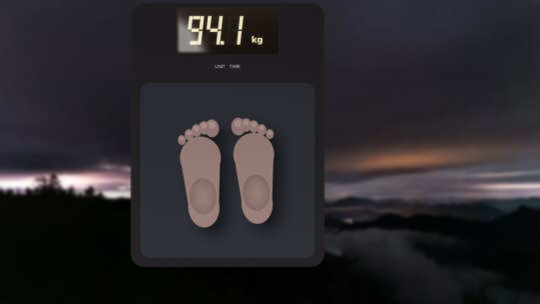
94.1 kg
